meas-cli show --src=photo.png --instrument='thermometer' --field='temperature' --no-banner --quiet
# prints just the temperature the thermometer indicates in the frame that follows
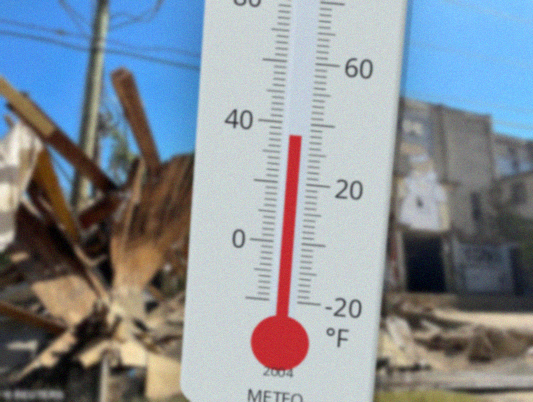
36 °F
